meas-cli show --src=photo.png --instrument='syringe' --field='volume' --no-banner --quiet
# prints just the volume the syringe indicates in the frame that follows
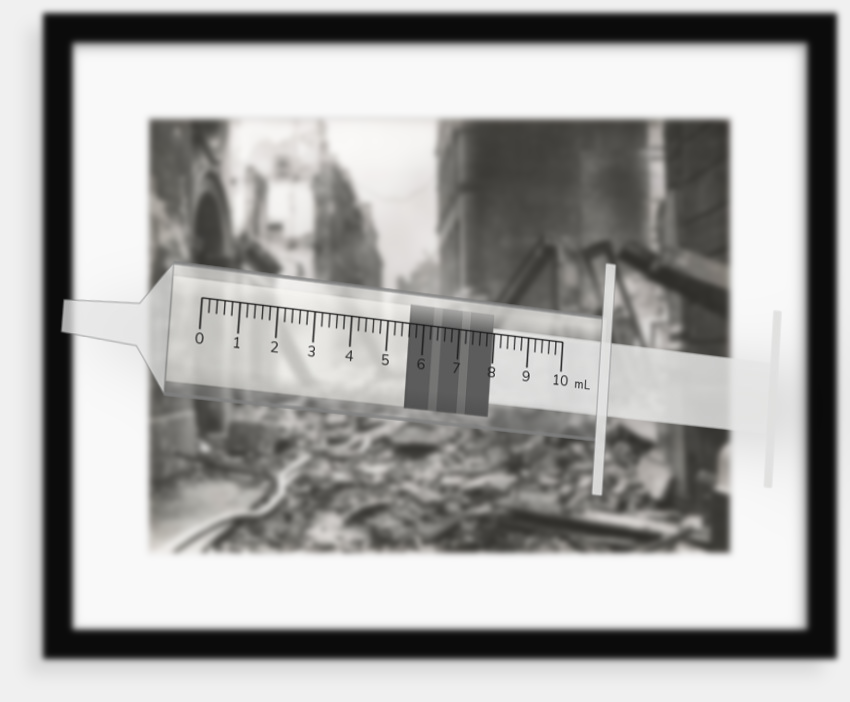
5.6 mL
